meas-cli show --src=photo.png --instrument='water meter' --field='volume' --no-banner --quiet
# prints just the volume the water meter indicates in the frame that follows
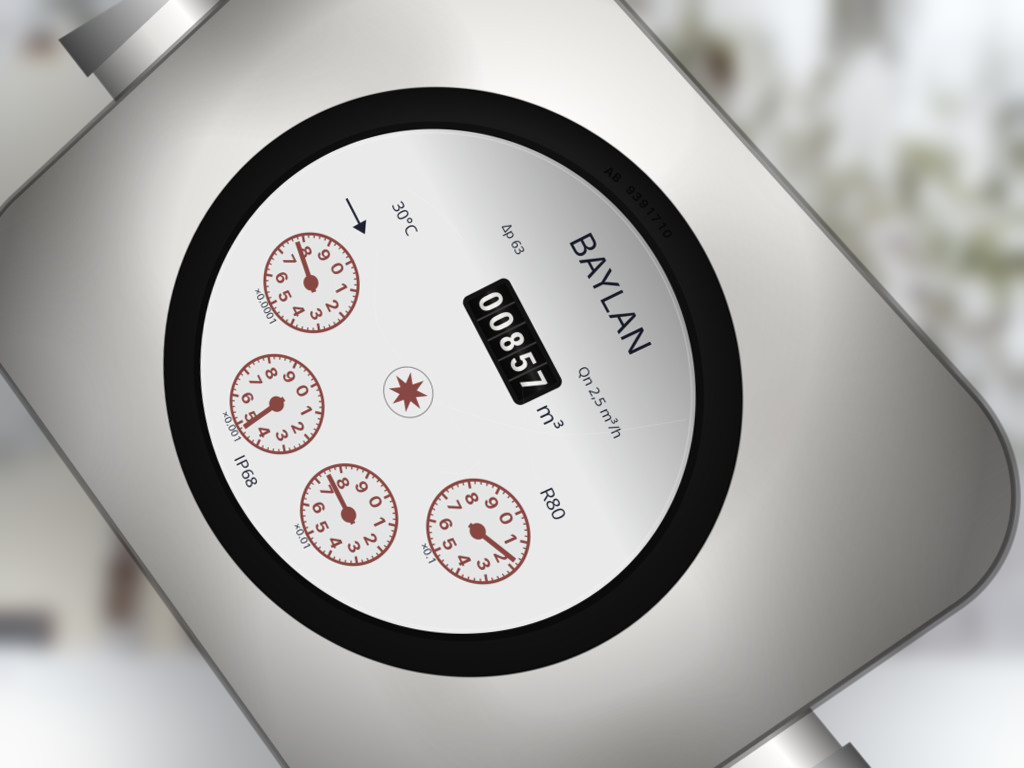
857.1747 m³
